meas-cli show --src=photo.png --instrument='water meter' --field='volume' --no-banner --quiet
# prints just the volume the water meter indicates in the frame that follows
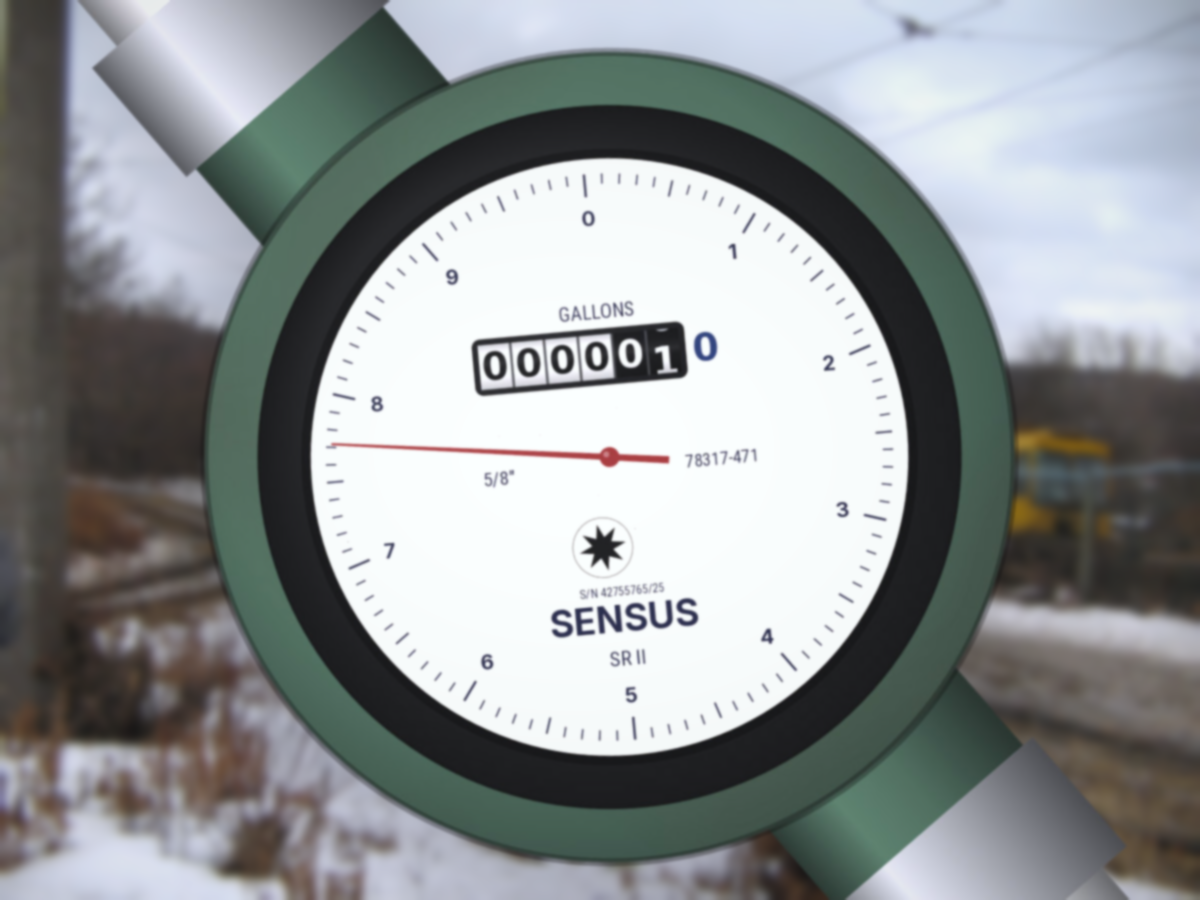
7.7 gal
